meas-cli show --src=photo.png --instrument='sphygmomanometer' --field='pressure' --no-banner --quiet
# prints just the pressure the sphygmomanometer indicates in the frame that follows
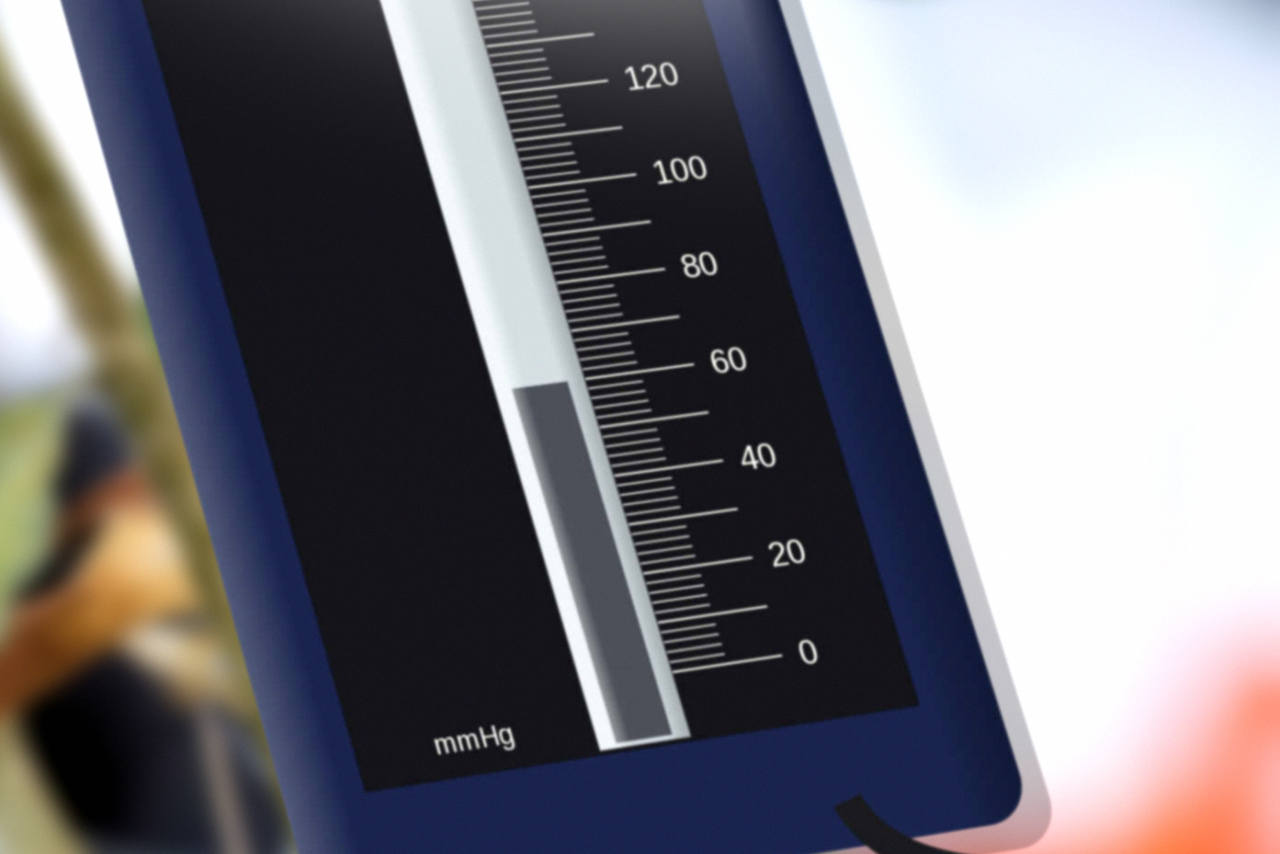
60 mmHg
